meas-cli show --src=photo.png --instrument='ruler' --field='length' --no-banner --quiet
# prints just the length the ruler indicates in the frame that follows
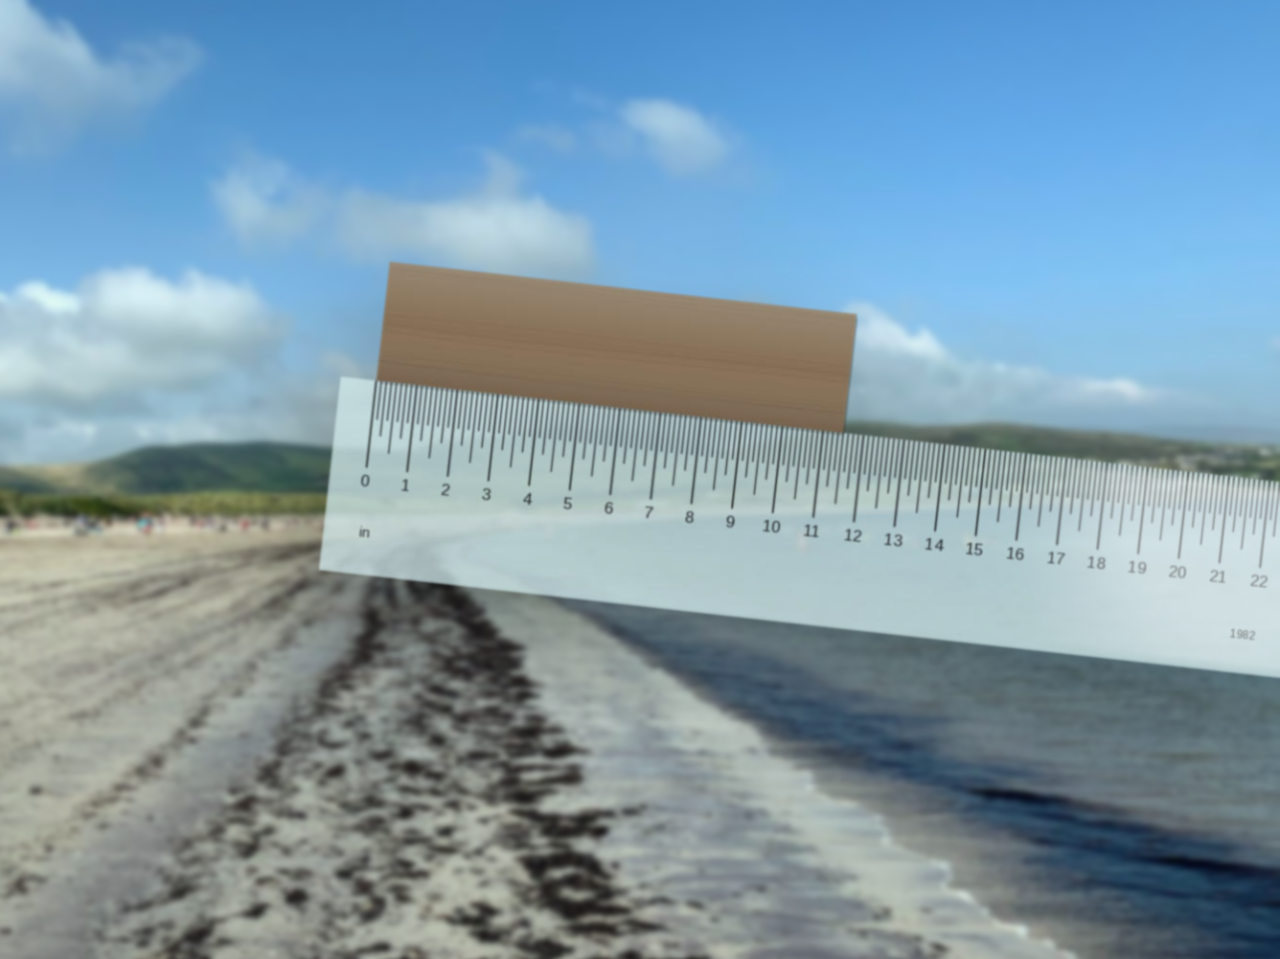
11.5 in
